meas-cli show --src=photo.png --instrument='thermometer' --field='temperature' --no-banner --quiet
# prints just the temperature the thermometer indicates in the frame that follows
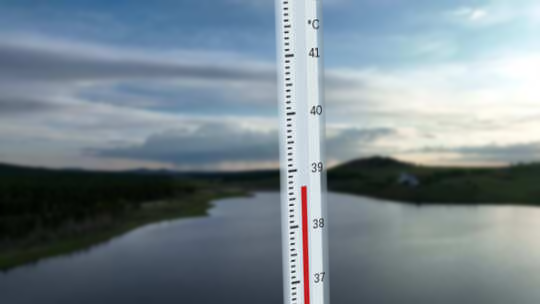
38.7 °C
